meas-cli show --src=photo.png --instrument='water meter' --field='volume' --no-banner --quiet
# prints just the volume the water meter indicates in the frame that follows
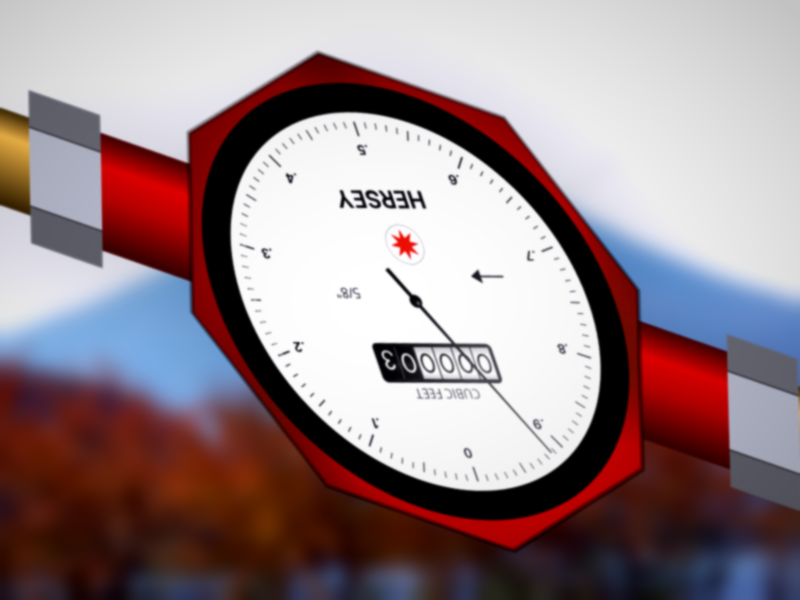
2.91 ft³
